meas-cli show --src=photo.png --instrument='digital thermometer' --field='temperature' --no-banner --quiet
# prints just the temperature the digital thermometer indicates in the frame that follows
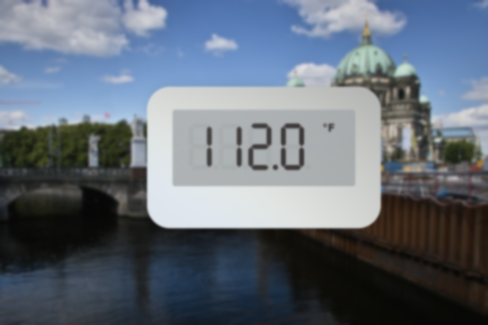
112.0 °F
